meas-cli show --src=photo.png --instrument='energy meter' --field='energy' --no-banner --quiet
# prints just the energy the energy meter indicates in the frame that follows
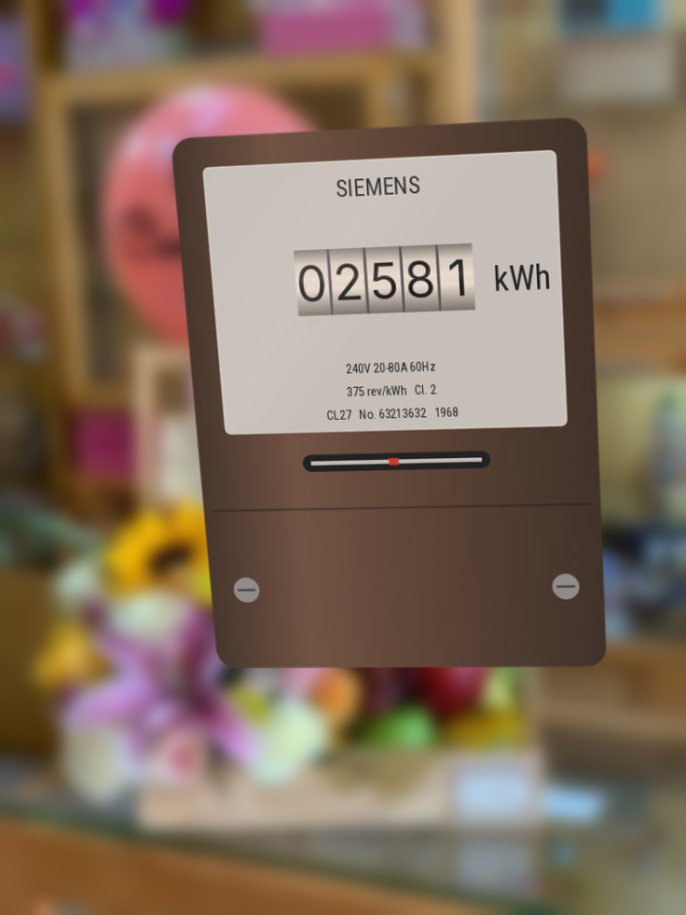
2581 kWh
